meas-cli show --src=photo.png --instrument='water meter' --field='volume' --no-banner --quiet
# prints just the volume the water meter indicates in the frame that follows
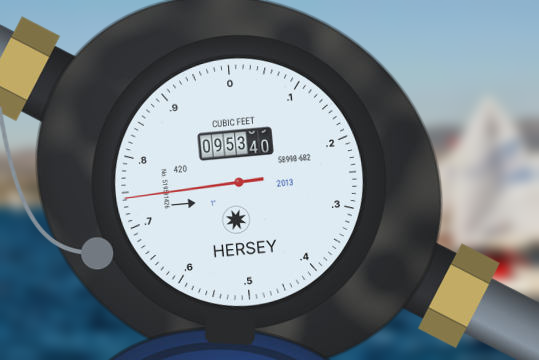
95339.74 ft³
